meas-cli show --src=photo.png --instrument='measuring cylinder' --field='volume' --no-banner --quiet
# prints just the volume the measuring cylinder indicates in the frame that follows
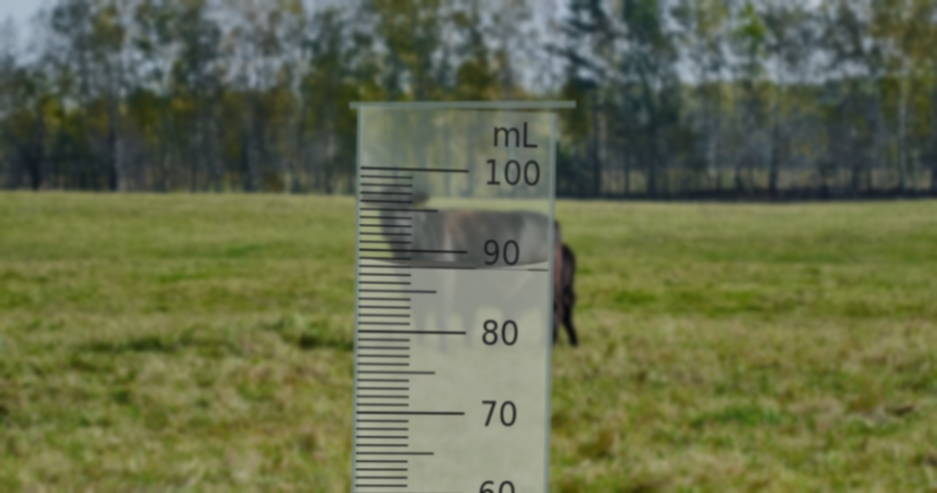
88 mL
